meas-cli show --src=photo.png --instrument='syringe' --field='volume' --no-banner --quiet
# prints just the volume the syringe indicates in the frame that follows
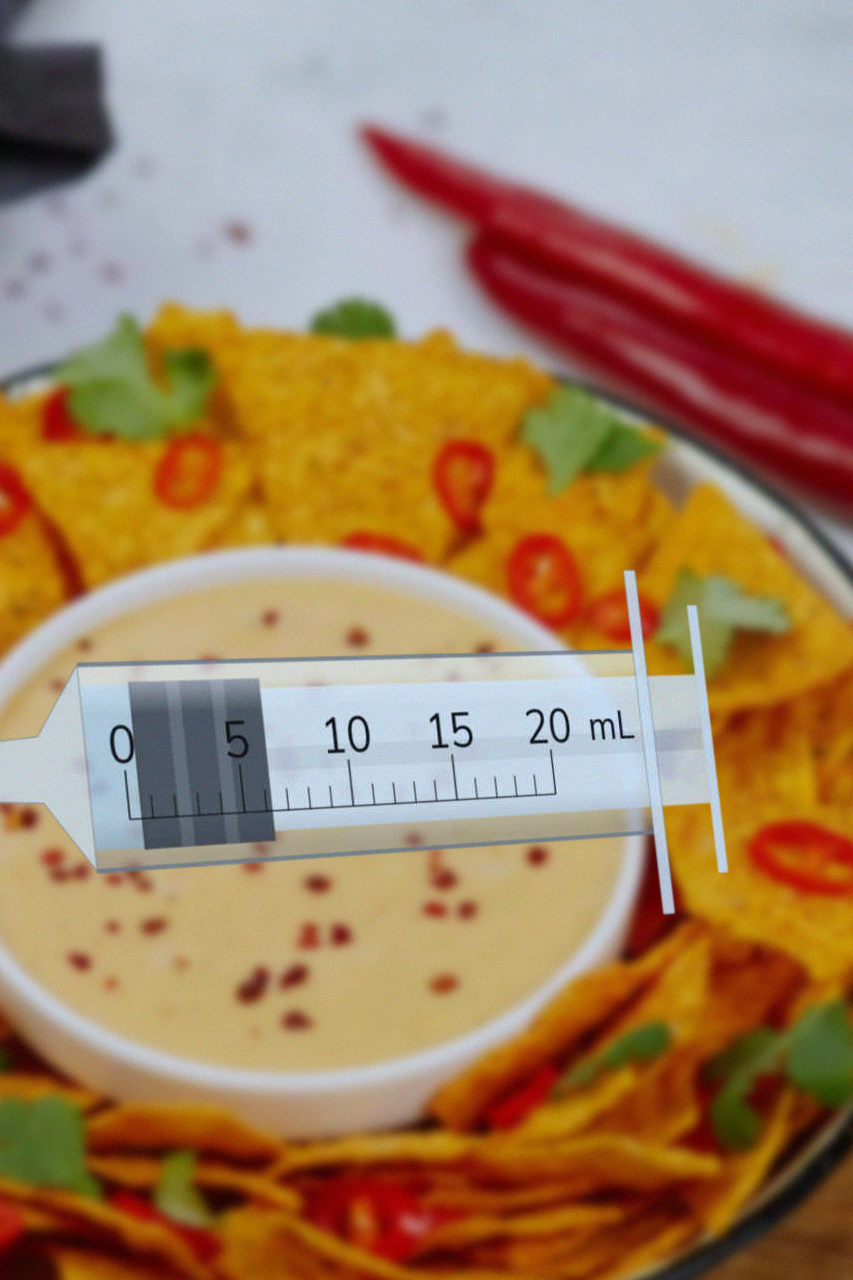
0.5 mL
